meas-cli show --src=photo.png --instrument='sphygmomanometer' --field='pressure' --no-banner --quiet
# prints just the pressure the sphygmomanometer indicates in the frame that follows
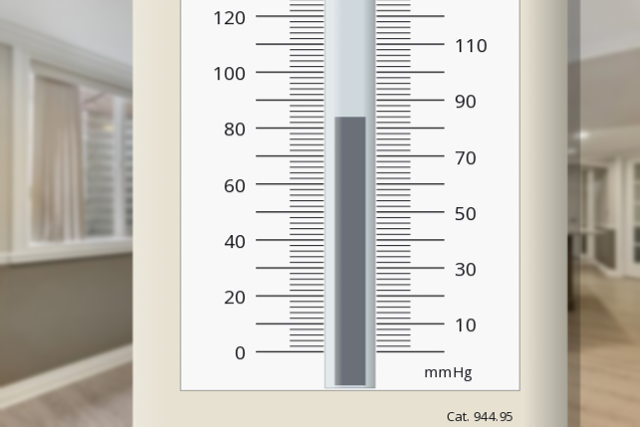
84 mmHg
